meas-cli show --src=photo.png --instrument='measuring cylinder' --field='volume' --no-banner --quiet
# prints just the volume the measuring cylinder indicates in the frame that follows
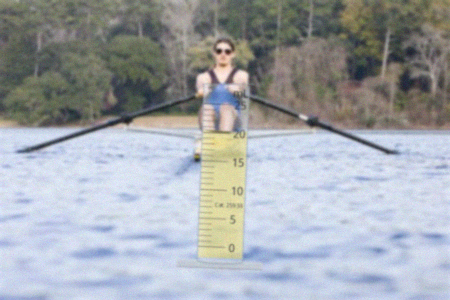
20 mL
